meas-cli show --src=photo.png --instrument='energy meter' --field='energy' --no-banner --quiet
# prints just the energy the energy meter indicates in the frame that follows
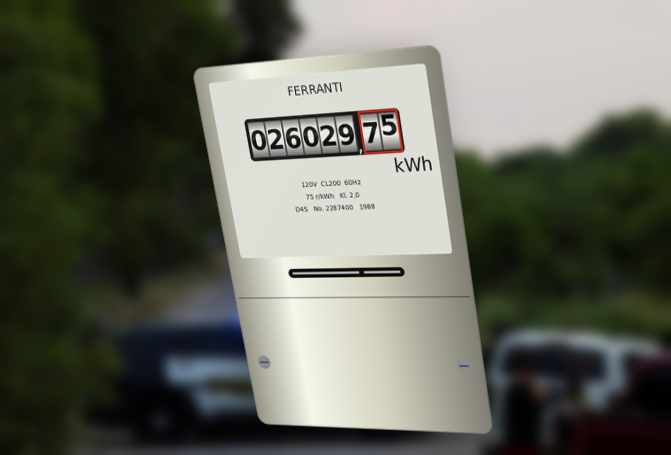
26029.75 kWh
